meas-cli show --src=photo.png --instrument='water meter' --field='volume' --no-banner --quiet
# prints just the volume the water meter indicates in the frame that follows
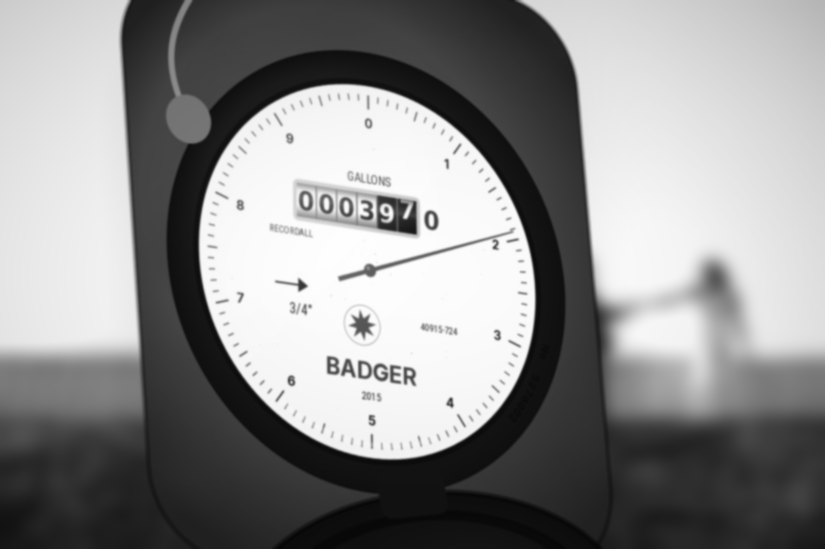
3971.9 gal
